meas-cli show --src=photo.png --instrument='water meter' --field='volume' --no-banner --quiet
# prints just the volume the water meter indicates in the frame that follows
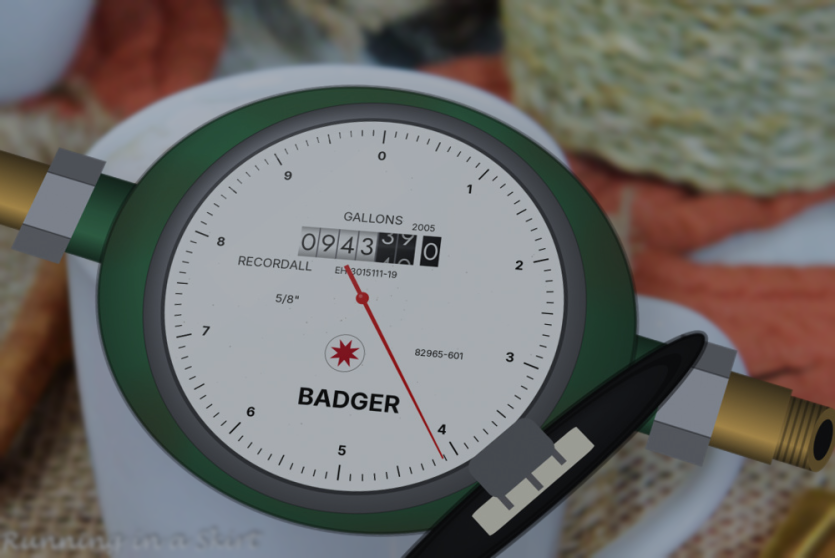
943394.1 gal
